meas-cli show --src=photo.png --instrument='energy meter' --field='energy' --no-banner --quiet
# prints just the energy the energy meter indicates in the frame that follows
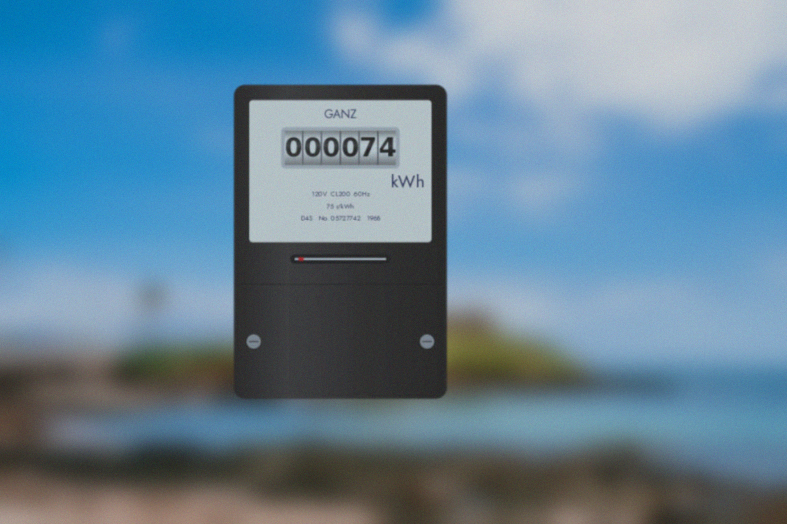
74 kWh
